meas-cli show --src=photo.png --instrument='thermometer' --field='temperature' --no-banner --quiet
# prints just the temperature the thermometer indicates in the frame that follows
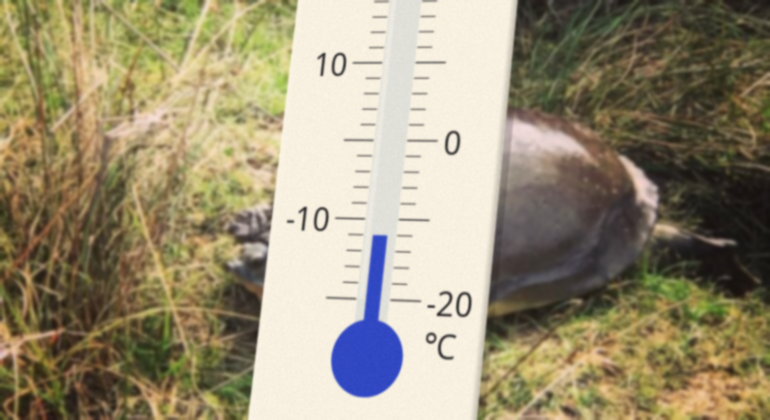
-12 °C
